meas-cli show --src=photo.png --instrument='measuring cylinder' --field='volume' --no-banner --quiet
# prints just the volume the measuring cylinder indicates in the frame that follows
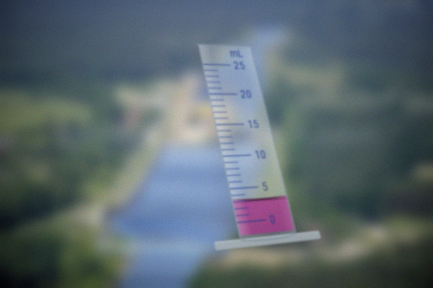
3 mL
